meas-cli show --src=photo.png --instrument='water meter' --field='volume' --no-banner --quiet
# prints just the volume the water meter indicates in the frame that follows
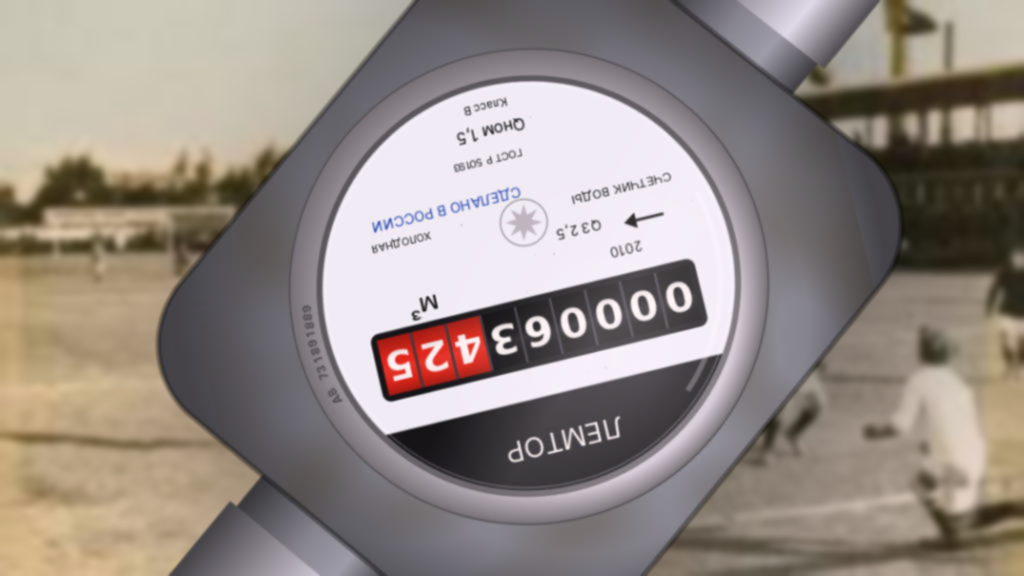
63.425 m³
